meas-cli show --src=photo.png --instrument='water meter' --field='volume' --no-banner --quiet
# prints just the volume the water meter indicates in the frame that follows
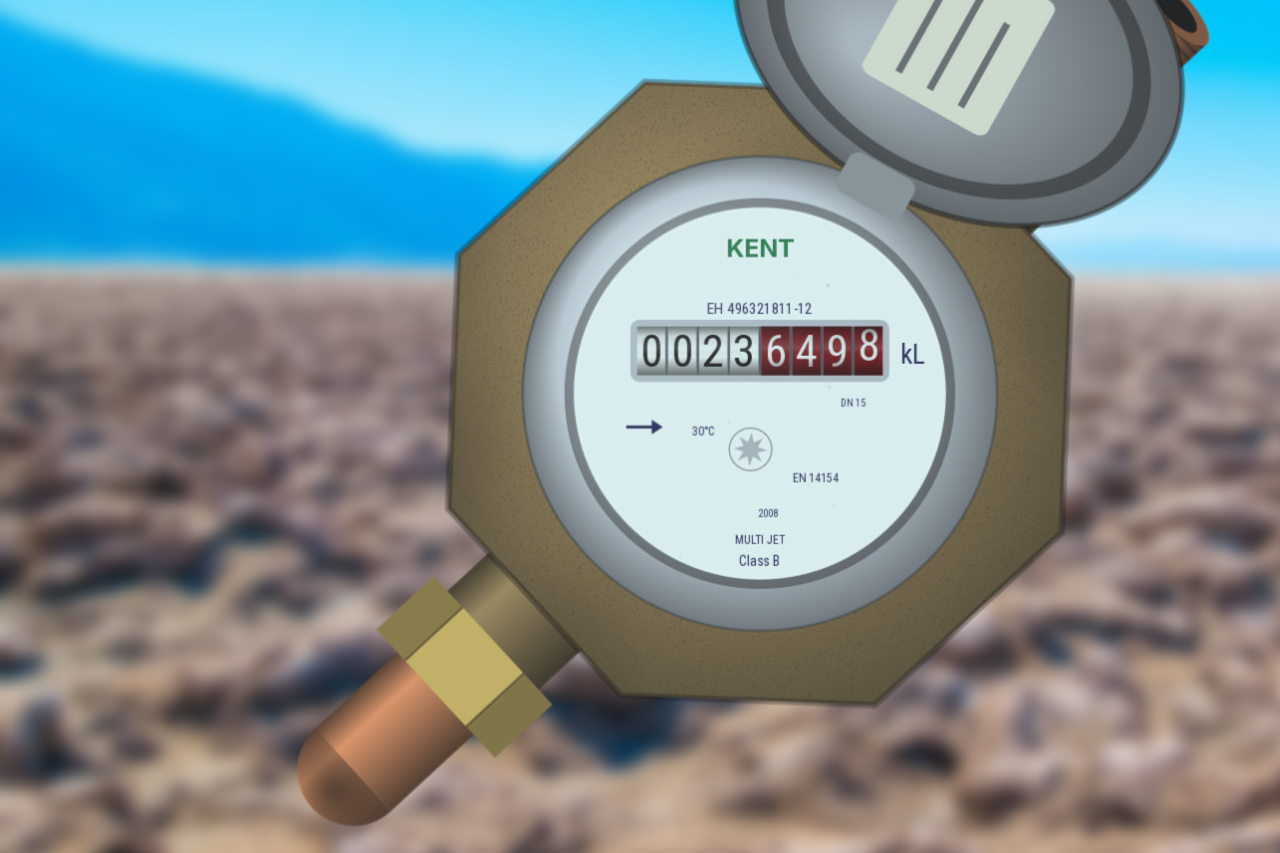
23.6498 kL
